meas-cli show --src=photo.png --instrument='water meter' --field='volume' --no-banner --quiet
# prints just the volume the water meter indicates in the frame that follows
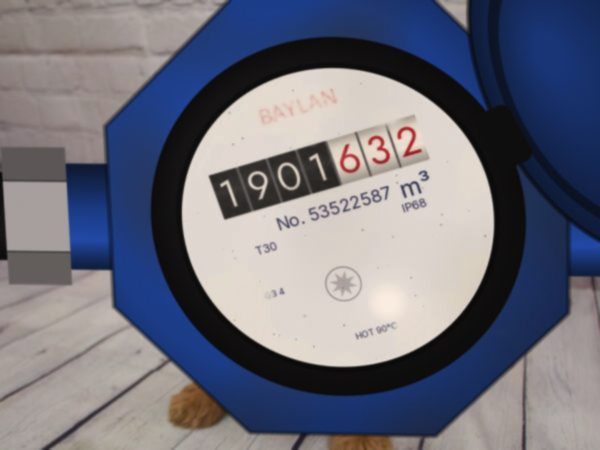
1901.632 m³
